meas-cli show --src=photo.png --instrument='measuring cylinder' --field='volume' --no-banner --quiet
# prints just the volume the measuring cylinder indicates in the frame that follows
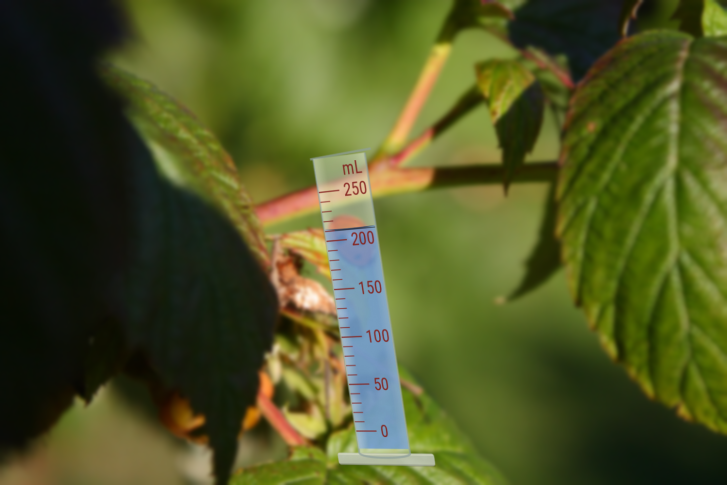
210 mL
